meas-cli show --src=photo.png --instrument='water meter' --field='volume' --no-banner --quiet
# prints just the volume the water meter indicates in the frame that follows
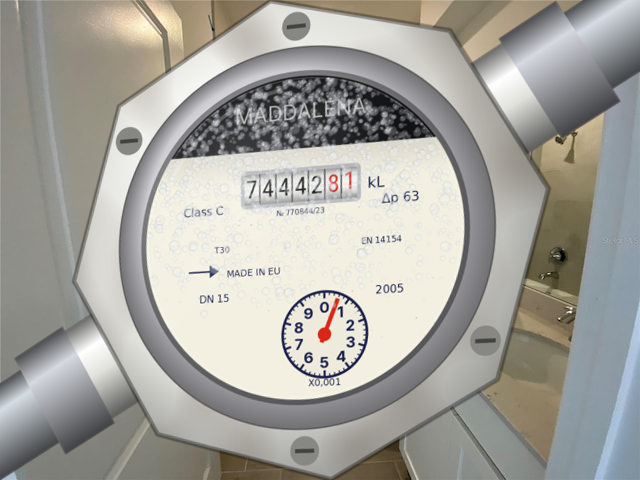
74442.810 kL
